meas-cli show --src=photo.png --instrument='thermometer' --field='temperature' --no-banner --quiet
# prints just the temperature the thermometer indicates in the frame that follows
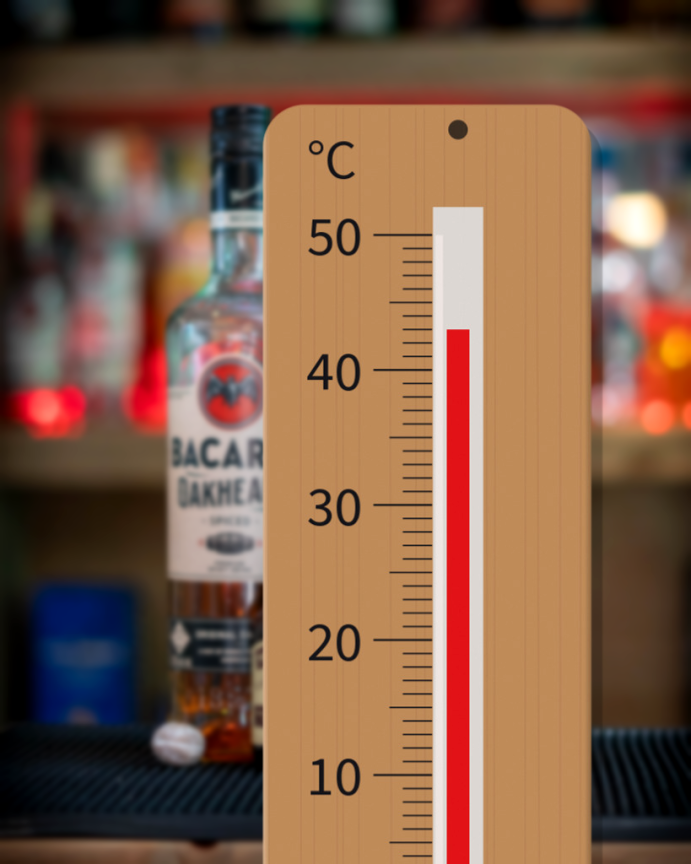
43 °C
